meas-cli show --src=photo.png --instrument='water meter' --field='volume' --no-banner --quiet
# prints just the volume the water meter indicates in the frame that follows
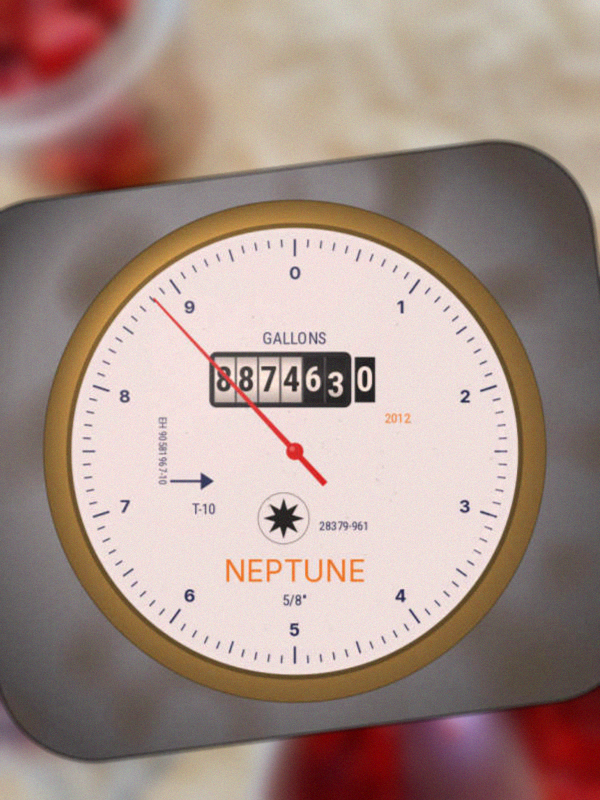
8874628.8 gal
